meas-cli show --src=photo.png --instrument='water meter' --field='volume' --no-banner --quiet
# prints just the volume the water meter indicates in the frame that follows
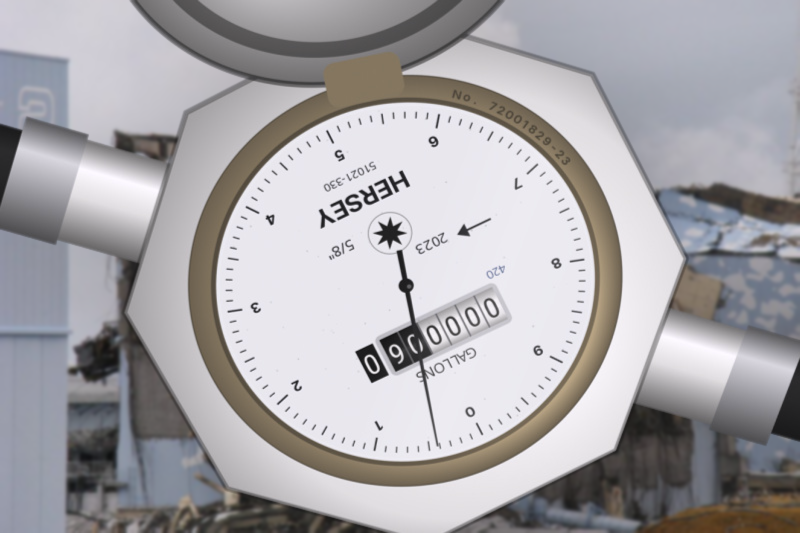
60.4 gal
